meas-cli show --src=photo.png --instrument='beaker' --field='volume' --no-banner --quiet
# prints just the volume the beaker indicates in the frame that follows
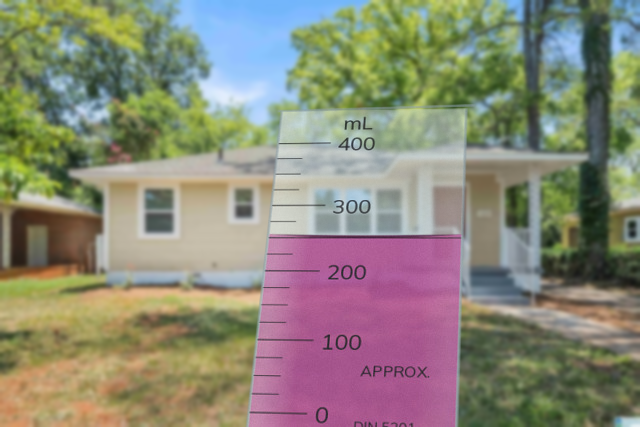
250 mL
